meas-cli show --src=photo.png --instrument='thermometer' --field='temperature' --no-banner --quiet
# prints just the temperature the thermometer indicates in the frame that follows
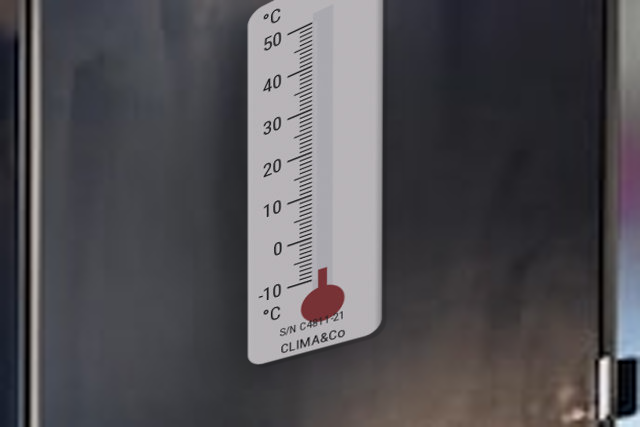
-8 °C
